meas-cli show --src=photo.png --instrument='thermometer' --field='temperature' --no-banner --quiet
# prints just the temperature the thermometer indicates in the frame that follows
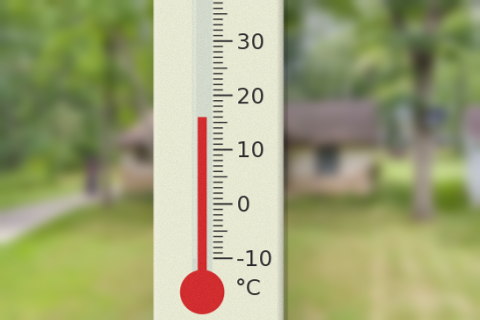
16 °C
